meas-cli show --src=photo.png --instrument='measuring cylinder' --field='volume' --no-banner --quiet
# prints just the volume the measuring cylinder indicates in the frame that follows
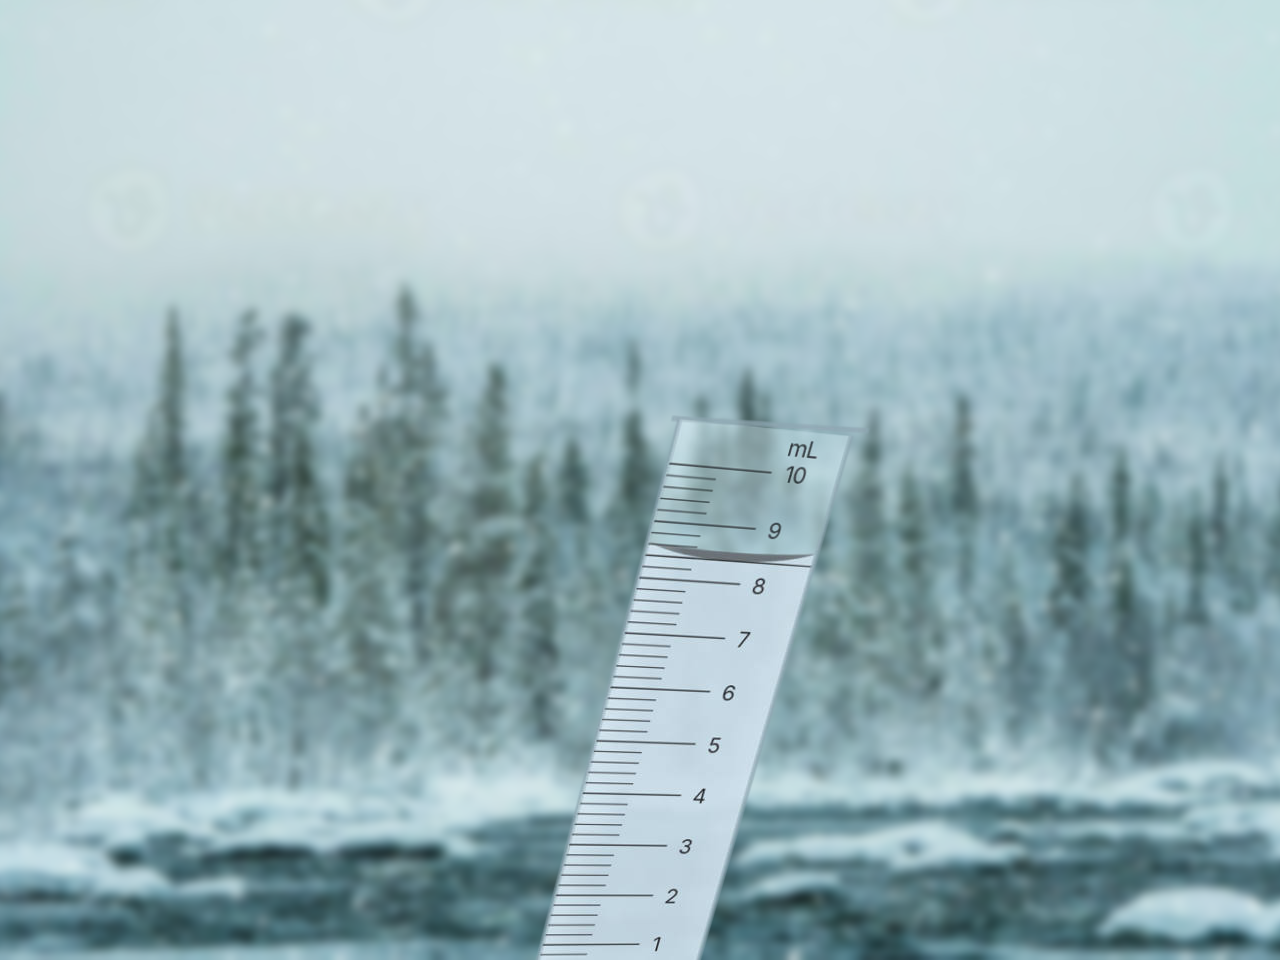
8.4 mL
